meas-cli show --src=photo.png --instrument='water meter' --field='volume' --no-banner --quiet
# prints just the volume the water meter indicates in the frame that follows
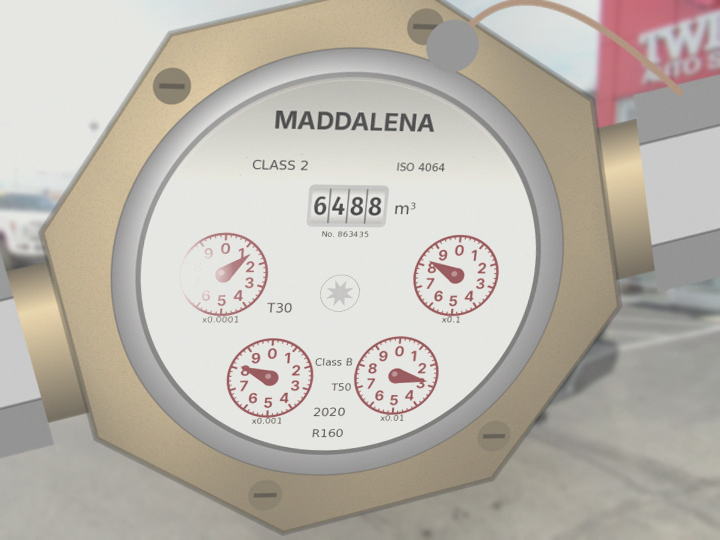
6488.8281 m³
